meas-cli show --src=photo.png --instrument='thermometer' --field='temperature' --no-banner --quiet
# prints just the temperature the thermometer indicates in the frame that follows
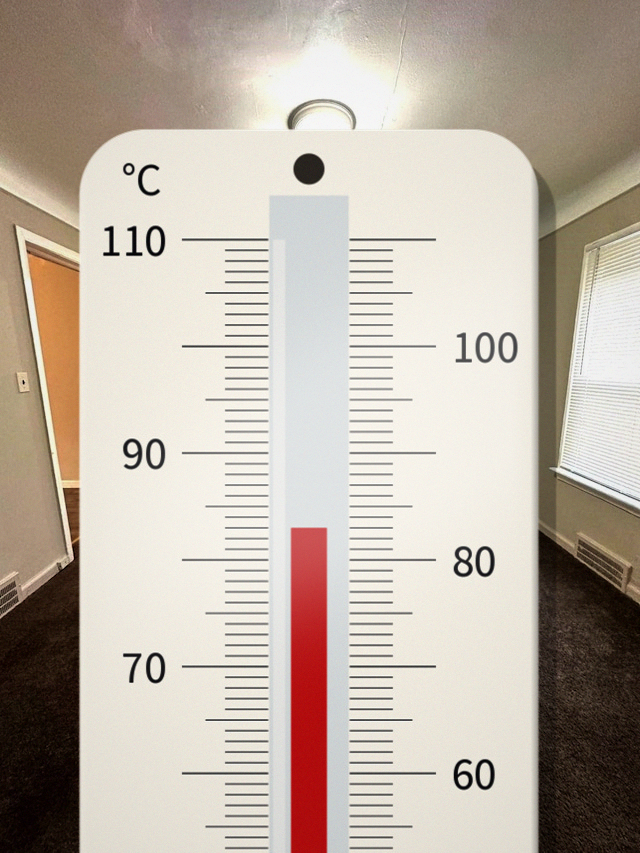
83 °C
